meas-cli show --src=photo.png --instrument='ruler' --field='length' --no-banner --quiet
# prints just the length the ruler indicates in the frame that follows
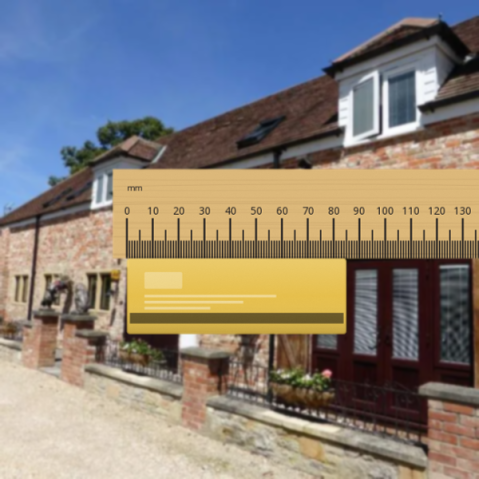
85 mm
